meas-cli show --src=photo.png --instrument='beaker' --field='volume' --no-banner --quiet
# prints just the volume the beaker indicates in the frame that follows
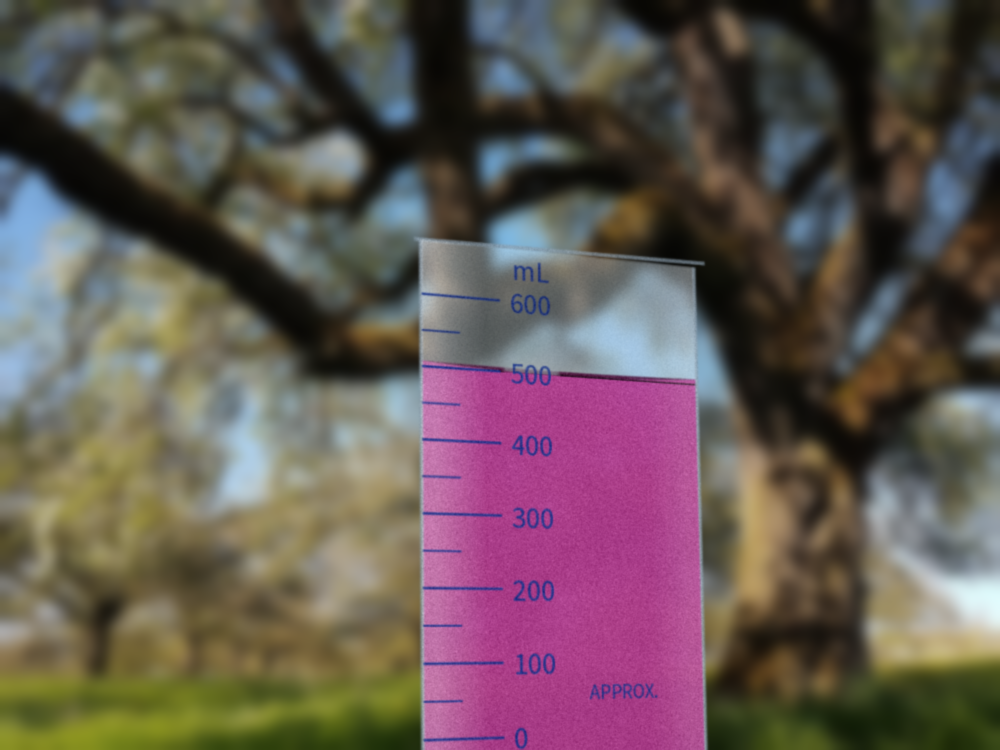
500 mL
